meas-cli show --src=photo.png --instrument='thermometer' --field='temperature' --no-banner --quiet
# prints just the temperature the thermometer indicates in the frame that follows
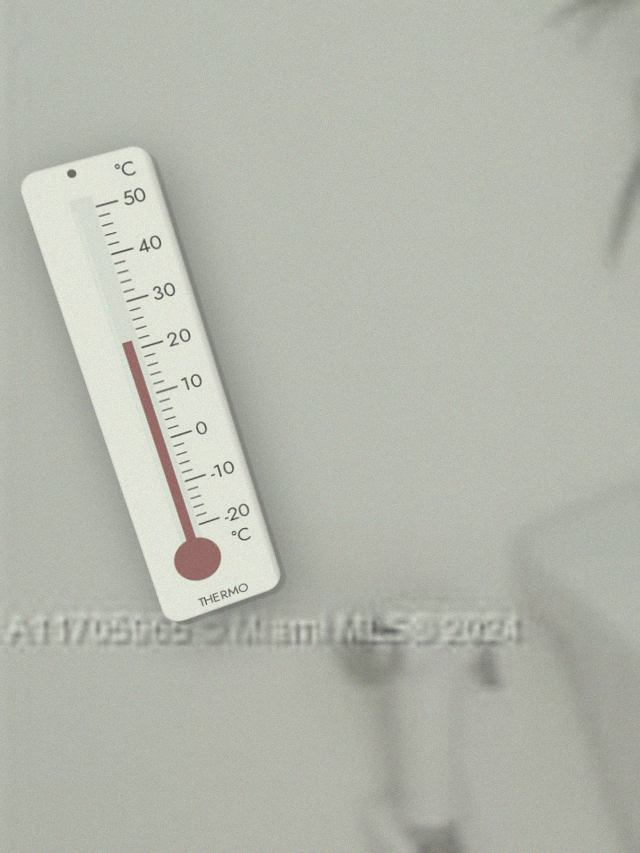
22 °C
